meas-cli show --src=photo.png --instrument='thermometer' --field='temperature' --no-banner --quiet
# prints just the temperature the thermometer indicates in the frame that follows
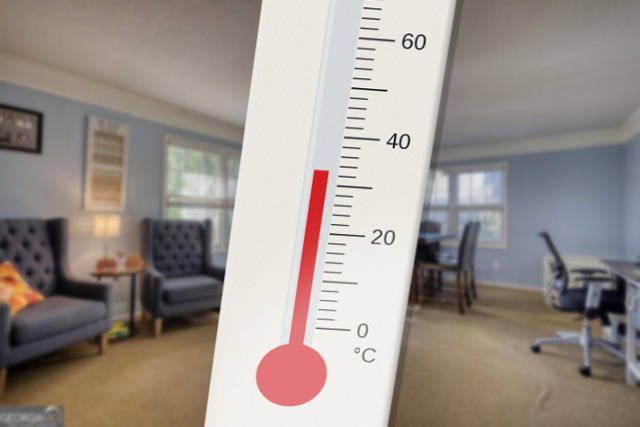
33 °C
